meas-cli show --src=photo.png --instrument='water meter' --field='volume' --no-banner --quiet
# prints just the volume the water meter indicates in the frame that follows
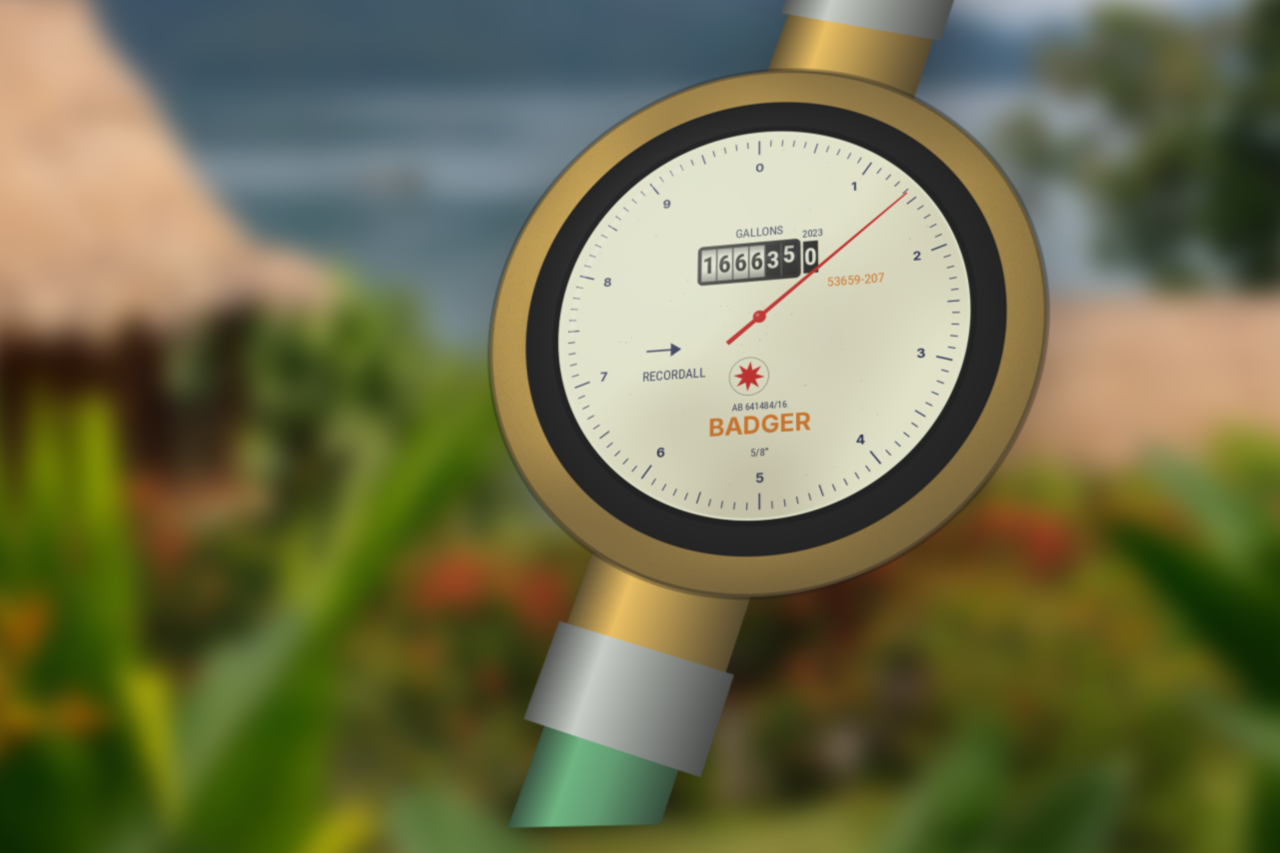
1666351.4 gal
